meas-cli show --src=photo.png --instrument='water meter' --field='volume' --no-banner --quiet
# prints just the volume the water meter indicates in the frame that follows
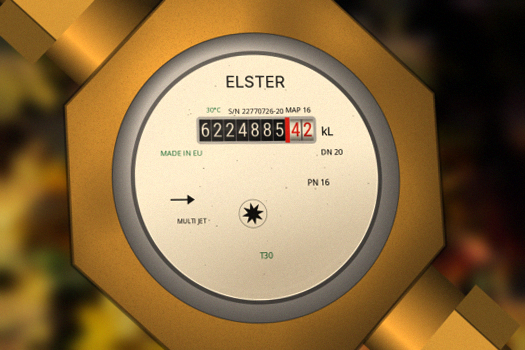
6224885.42 kL
